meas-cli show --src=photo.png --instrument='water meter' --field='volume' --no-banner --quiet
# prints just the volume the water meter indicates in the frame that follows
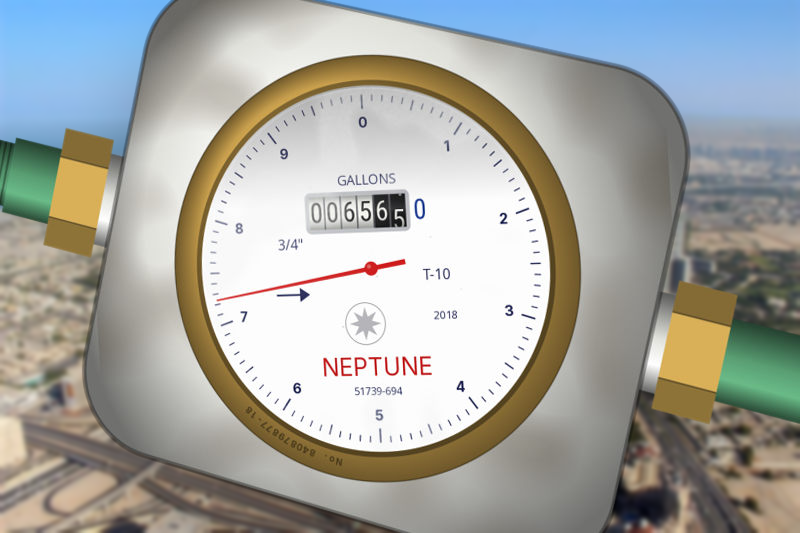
65647.2 gal
